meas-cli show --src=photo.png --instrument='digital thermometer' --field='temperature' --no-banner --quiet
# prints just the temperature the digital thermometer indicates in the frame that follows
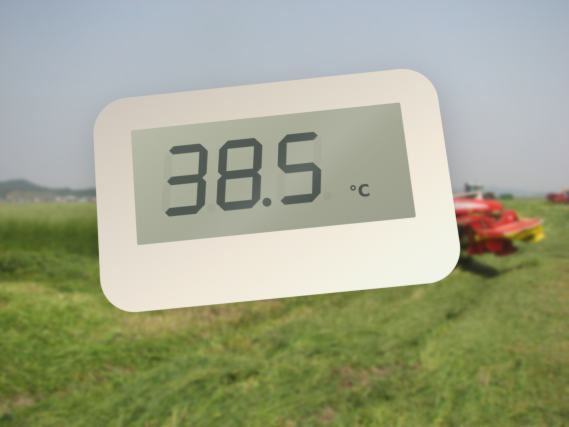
38.5 °C
